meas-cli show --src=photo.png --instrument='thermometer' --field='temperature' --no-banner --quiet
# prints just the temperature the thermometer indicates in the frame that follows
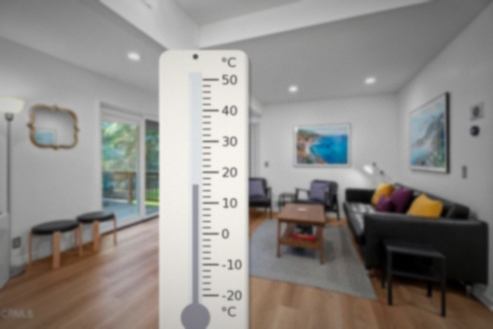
16 °C
